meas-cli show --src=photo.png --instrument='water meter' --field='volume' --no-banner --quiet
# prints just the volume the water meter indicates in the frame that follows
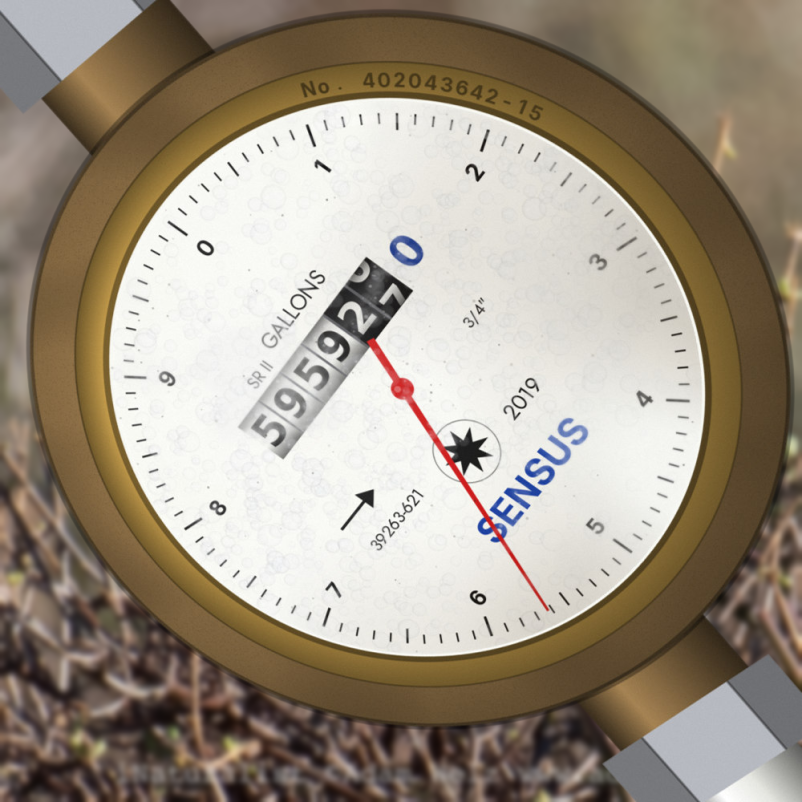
5959265.6 gal
